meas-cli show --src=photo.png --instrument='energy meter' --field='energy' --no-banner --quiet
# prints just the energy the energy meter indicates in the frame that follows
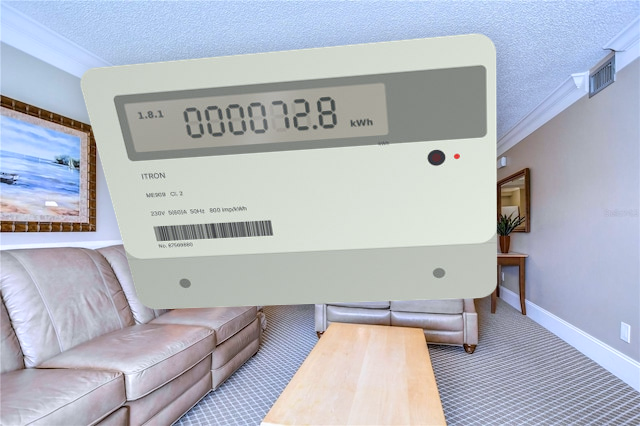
72.8 kWh
